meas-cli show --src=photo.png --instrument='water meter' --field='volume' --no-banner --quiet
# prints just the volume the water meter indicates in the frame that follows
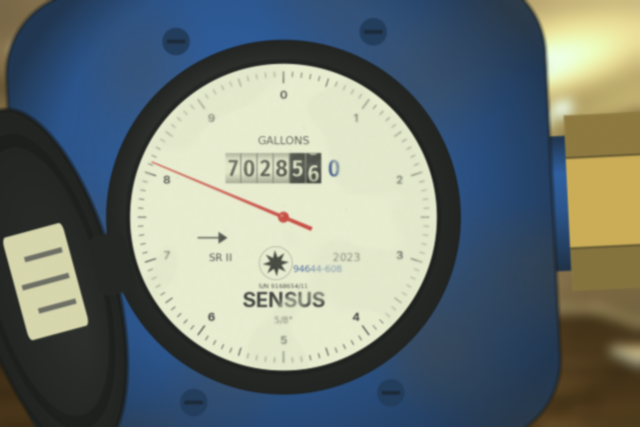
7028558.1 gal
